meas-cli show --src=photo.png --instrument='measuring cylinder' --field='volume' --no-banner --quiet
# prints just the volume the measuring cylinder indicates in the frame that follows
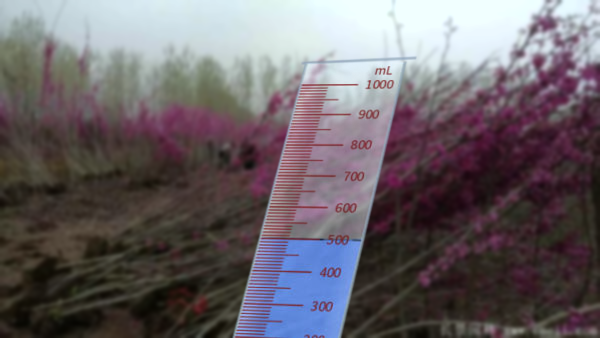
500 mL
